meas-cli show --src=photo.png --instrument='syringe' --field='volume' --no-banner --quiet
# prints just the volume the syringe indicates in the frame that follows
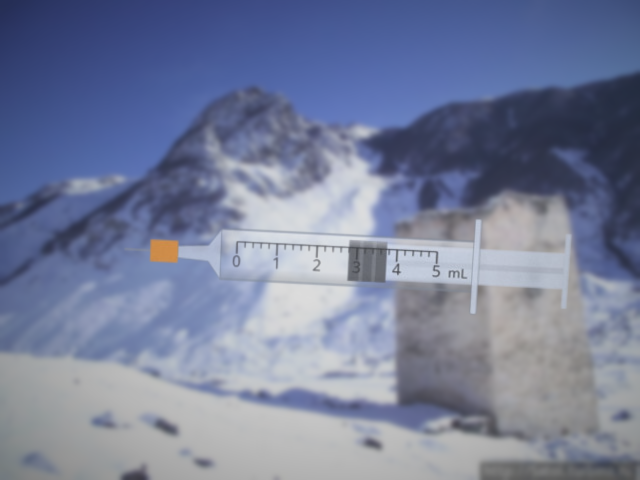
2.8 mL
